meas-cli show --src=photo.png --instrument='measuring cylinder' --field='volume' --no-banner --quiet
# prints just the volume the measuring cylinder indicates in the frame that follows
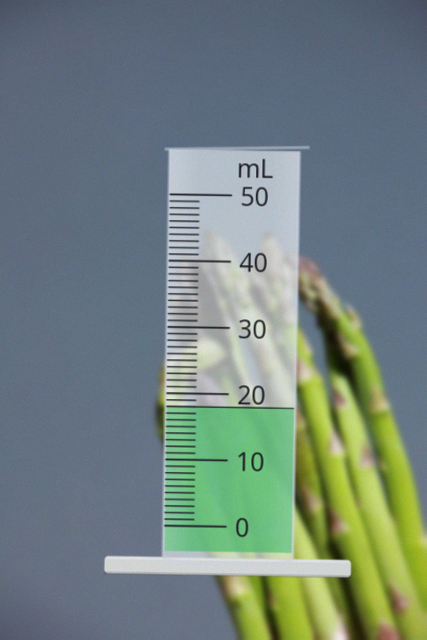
18 mL
